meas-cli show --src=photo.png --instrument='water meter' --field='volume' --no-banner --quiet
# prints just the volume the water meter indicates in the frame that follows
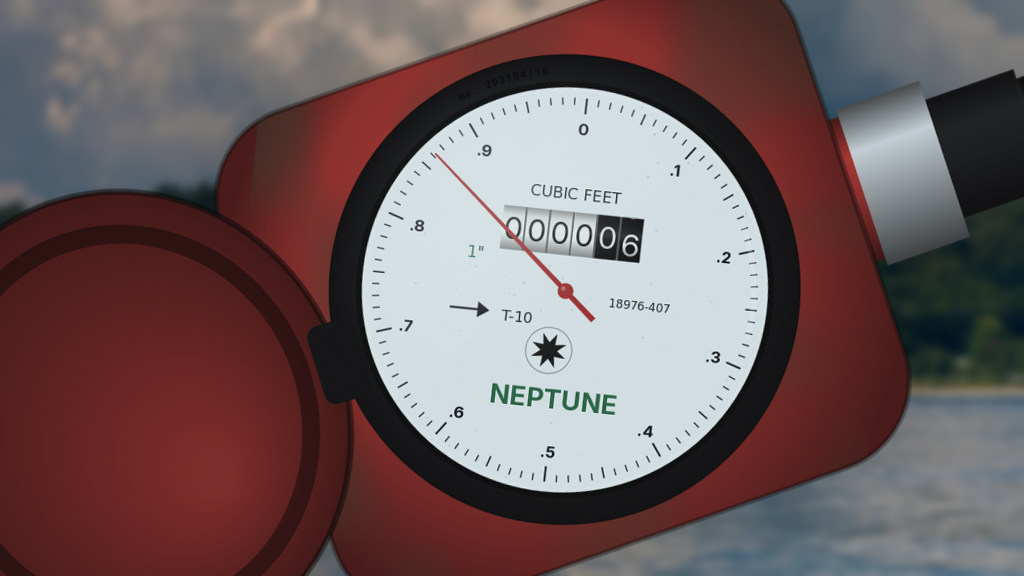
5.86 ft³
